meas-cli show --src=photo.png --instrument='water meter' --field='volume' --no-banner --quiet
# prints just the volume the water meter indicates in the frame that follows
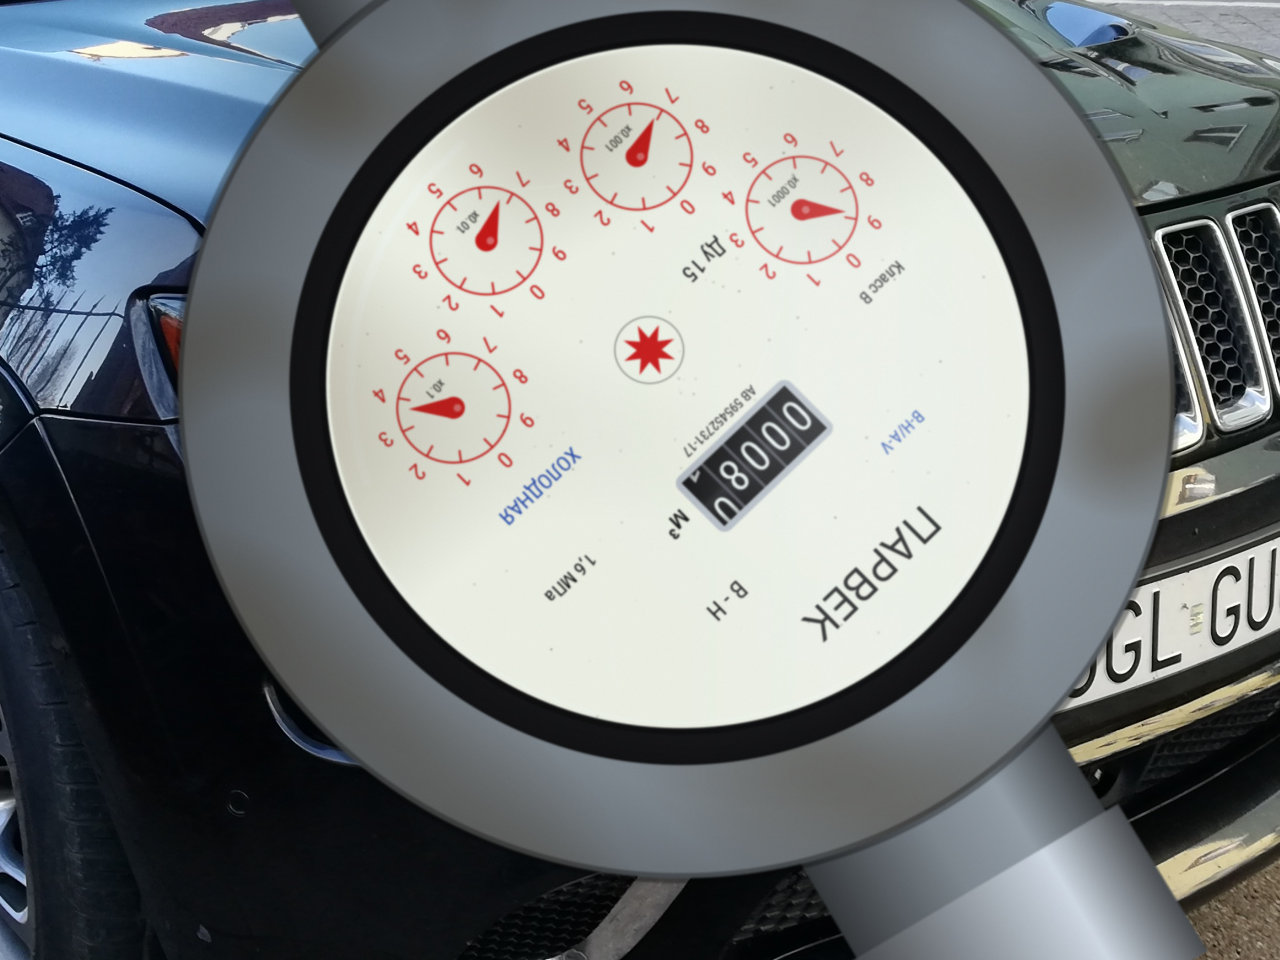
80.3668 m³
